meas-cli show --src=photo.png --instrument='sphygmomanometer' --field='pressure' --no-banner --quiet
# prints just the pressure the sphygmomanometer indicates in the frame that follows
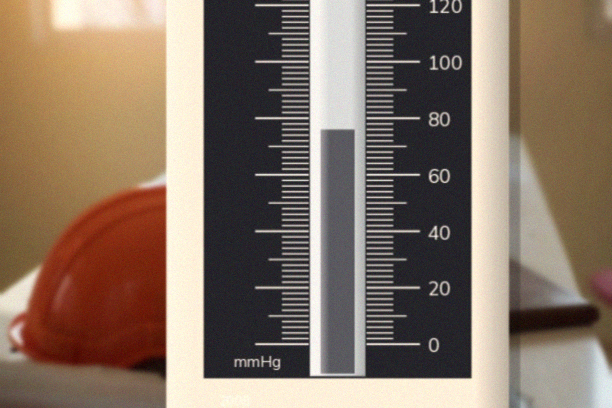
76 mmHg
